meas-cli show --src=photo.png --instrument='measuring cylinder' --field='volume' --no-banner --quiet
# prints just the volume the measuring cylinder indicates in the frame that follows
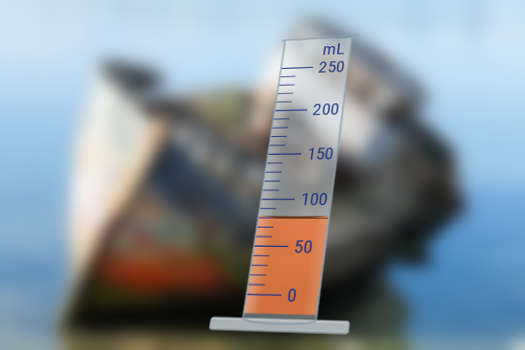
80 mL
